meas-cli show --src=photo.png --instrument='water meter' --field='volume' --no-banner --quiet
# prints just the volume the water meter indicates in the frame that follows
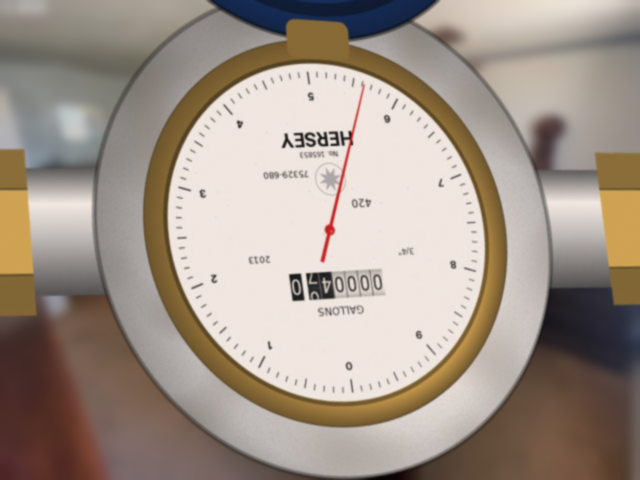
465.6 gal
